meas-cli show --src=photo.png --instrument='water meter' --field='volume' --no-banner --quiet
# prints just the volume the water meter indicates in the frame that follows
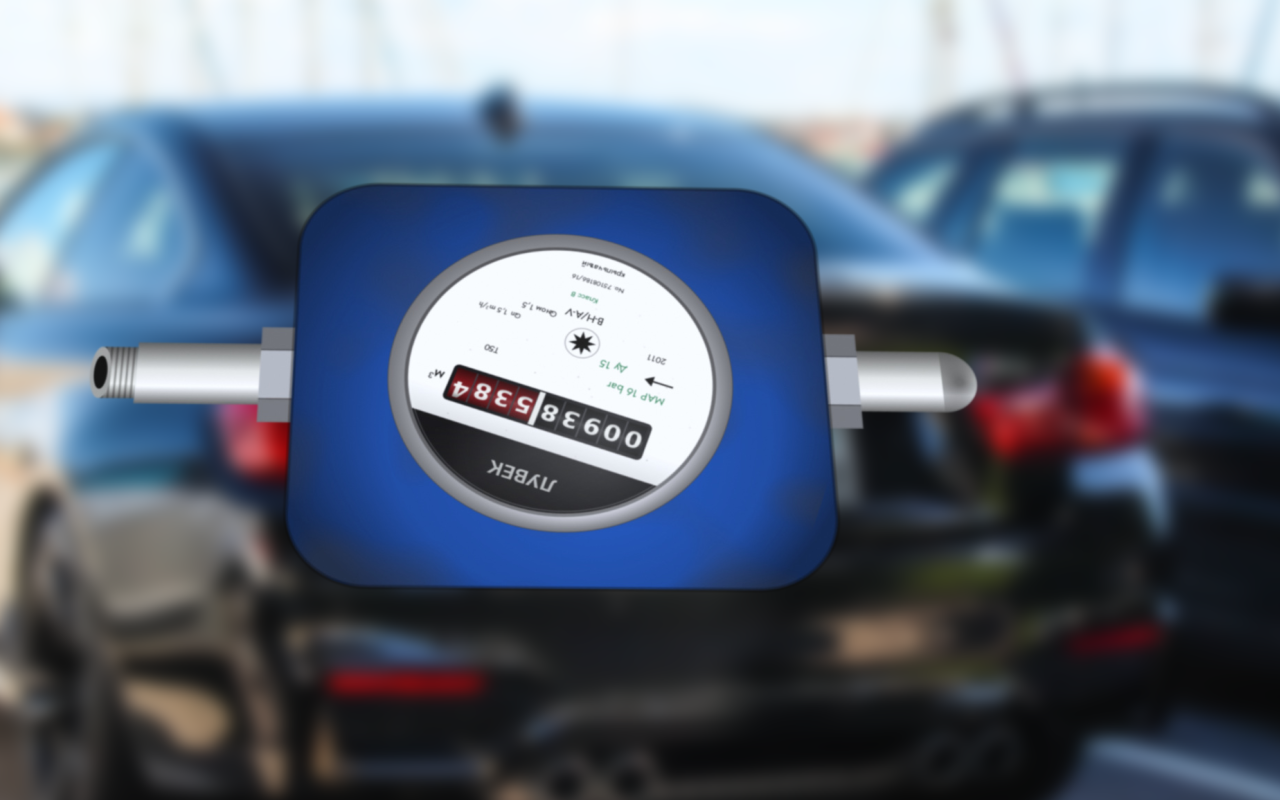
938.5384 m³
